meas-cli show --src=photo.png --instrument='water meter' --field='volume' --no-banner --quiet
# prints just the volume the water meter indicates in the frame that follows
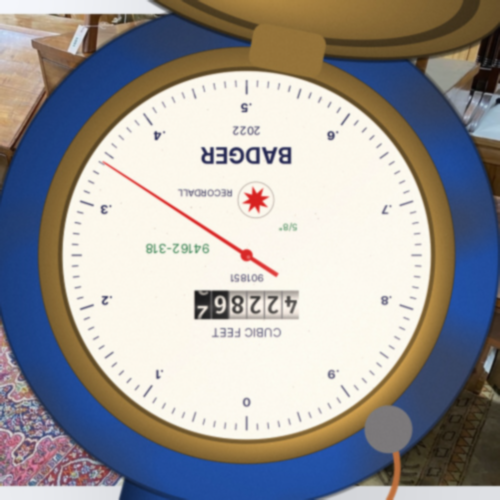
422862.34 ft³
